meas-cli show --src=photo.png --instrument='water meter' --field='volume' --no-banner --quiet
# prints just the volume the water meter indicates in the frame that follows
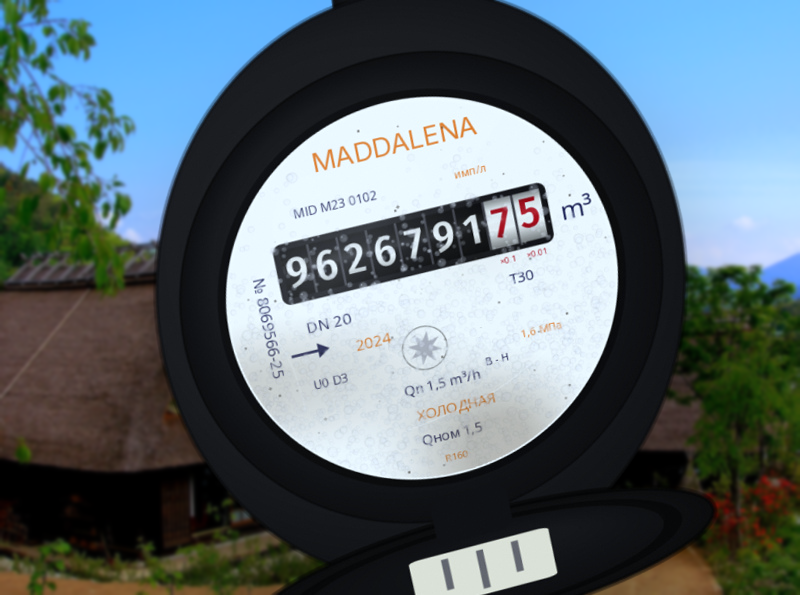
9626791.75 m³
